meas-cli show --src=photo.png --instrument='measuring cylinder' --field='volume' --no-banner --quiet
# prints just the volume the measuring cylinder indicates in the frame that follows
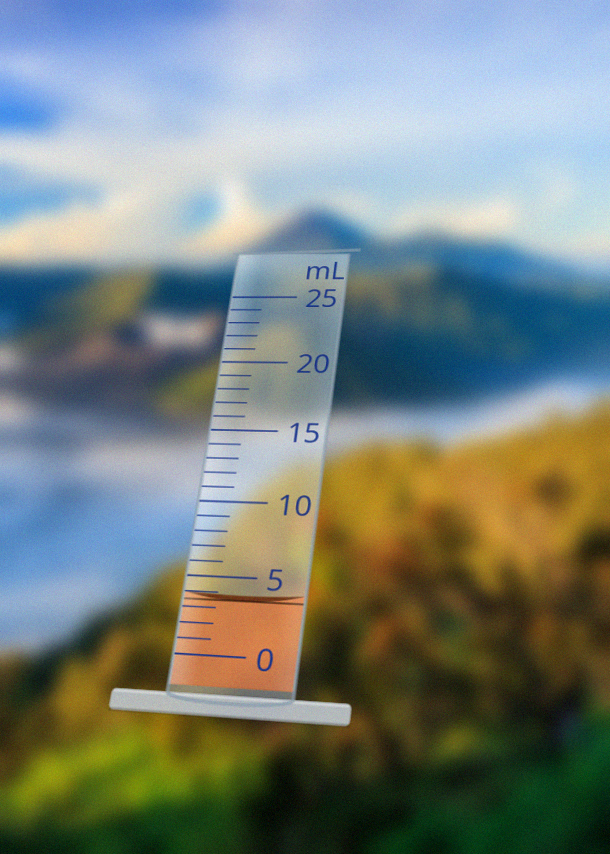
3.5 mL
